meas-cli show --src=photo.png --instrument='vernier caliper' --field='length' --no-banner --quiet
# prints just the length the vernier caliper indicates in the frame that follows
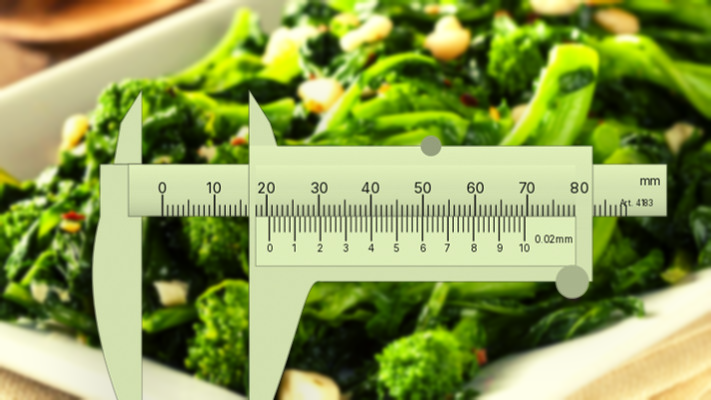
20.5 mm
